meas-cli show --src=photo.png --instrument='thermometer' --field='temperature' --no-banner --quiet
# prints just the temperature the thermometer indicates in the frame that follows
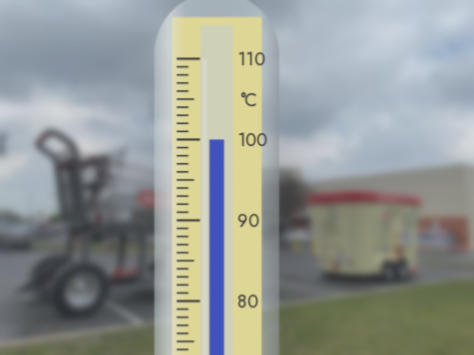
100 °C
